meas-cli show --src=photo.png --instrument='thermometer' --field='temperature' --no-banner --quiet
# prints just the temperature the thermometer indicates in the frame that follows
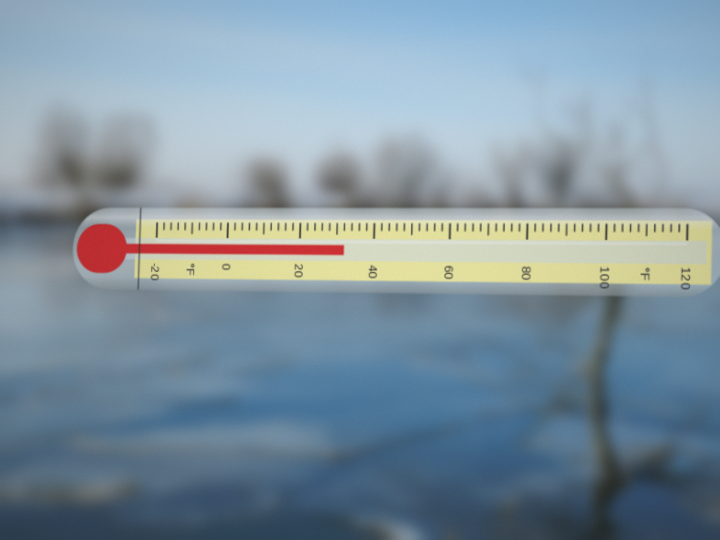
32 °F
